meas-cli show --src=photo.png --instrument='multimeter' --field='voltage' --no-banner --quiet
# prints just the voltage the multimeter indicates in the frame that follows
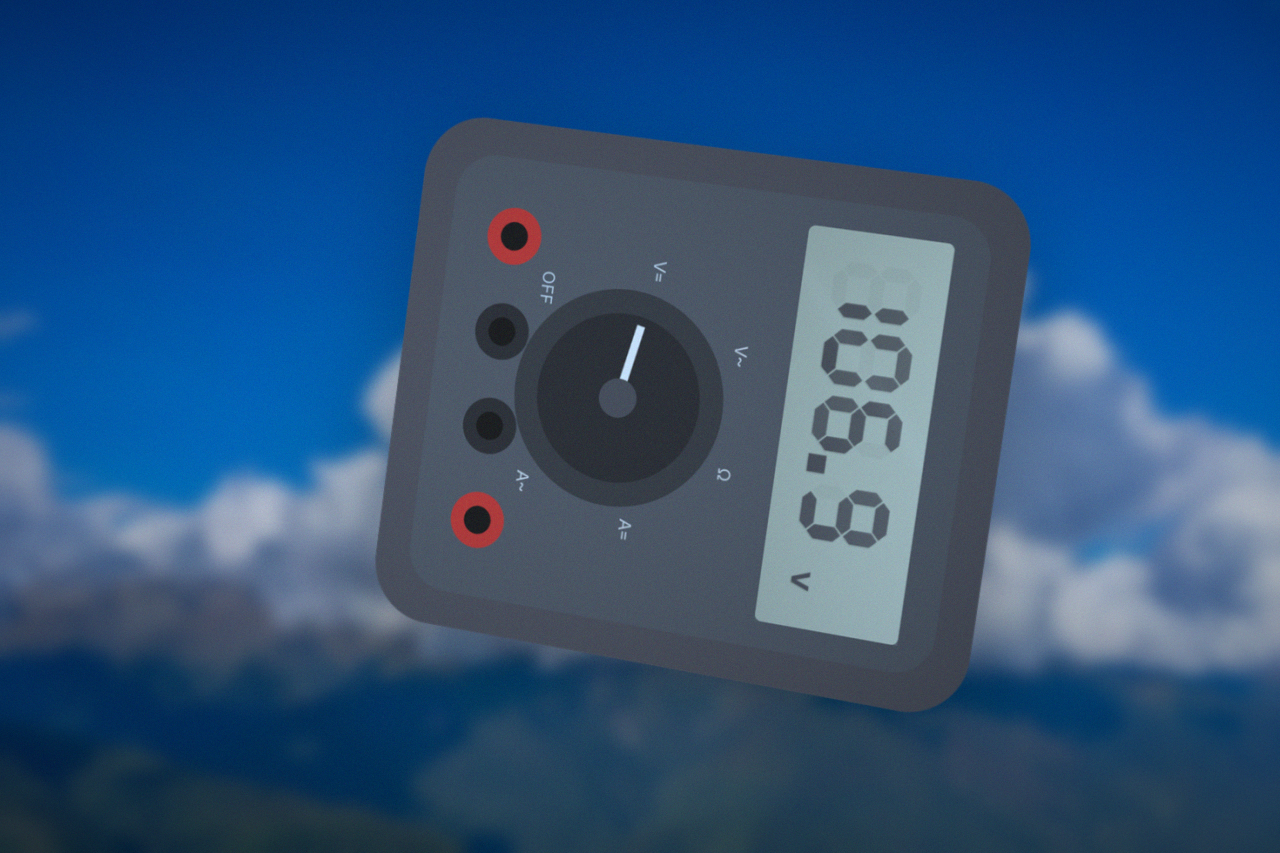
106.9 V
